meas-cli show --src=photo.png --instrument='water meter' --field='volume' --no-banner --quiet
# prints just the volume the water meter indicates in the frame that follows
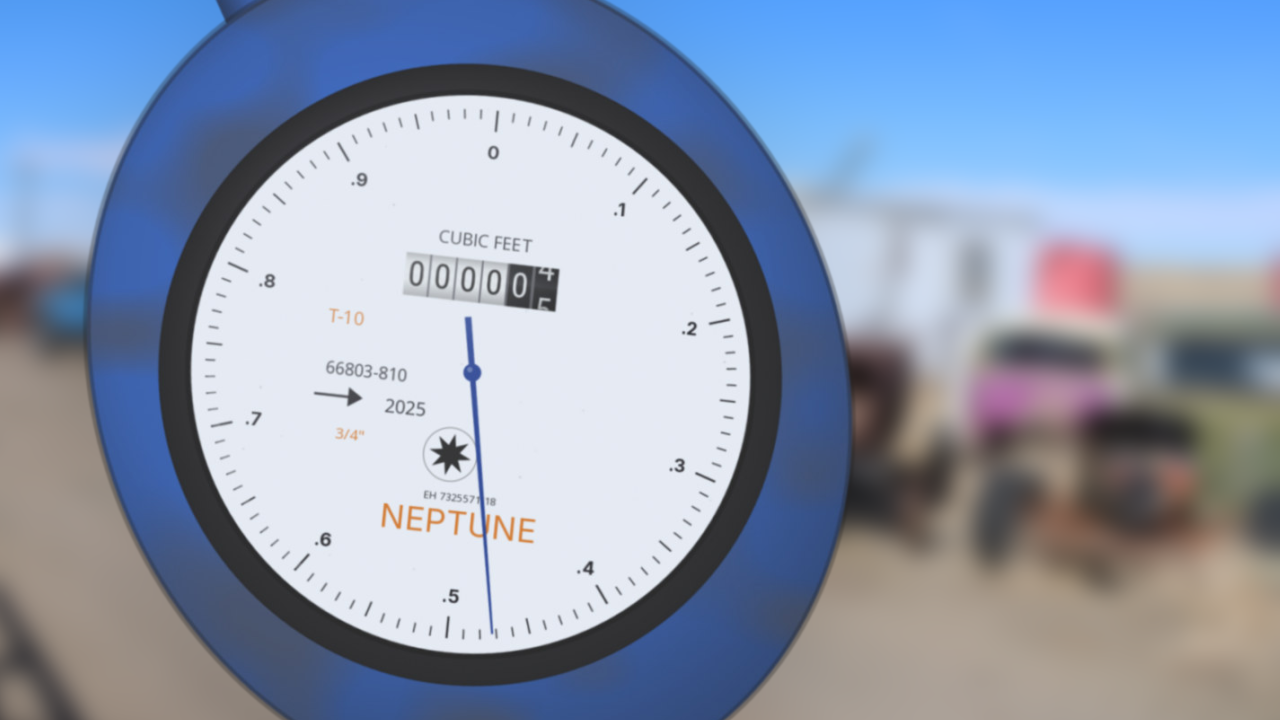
4.47 ft³
